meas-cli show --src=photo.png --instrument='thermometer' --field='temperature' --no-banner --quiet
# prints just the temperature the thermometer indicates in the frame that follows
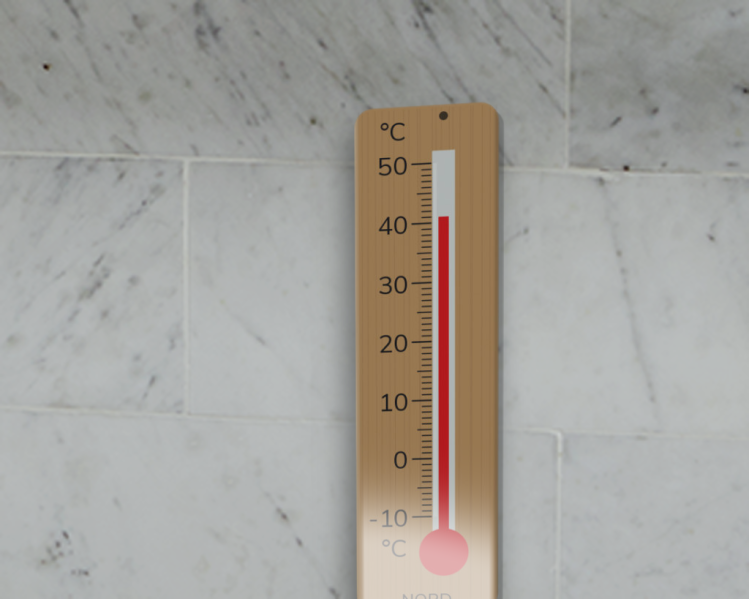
41 °C
